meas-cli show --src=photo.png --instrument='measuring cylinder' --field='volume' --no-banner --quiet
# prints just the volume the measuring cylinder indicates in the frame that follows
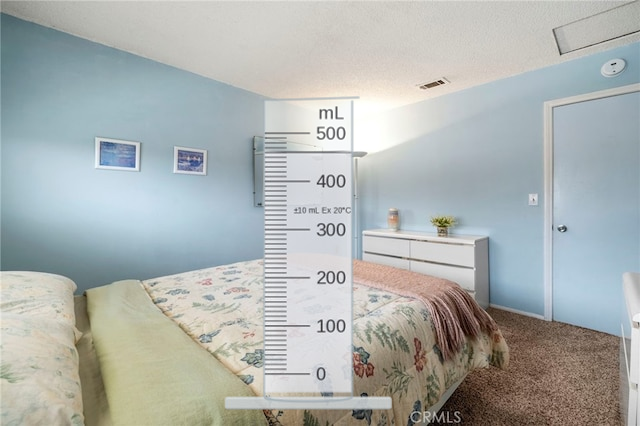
460 mL
